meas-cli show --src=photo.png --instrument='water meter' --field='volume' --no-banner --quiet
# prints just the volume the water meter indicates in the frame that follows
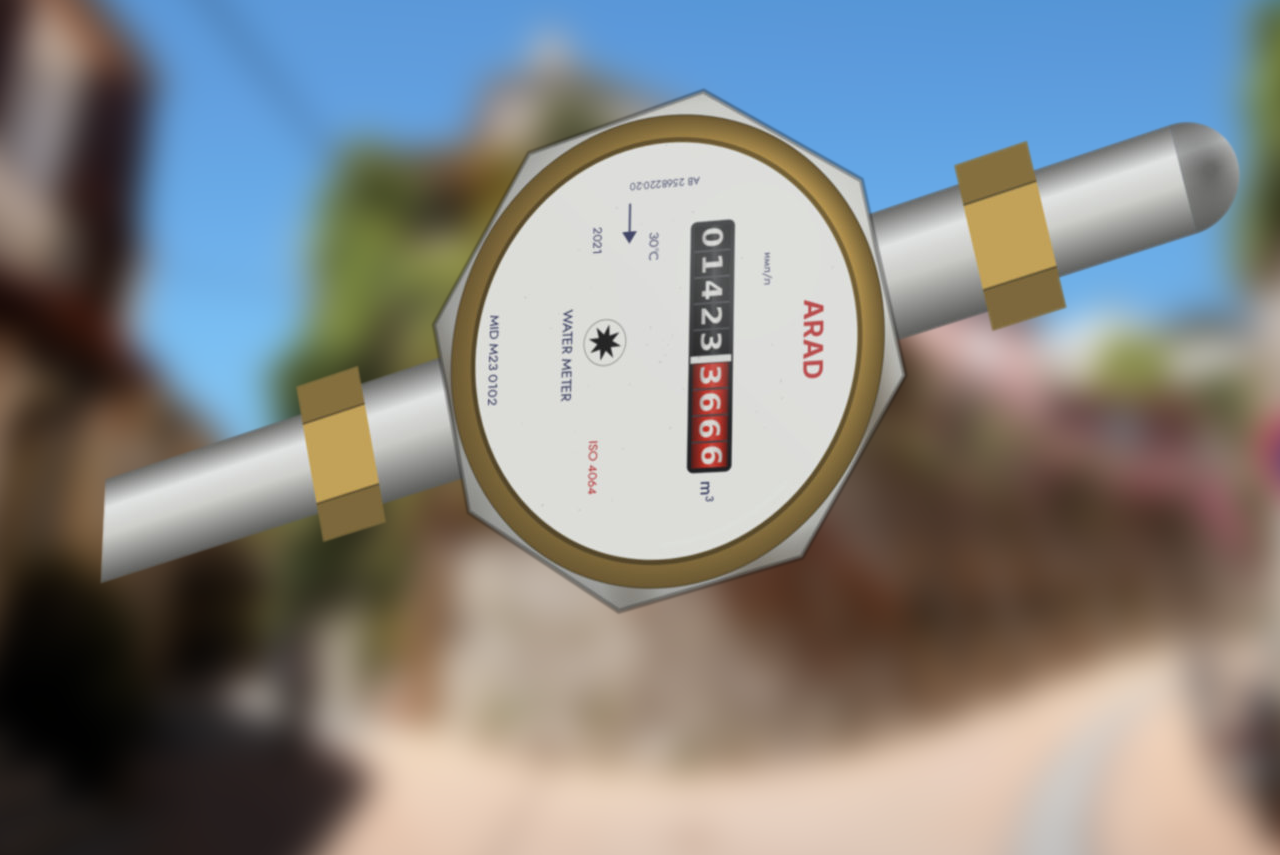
1423.3666 m³
